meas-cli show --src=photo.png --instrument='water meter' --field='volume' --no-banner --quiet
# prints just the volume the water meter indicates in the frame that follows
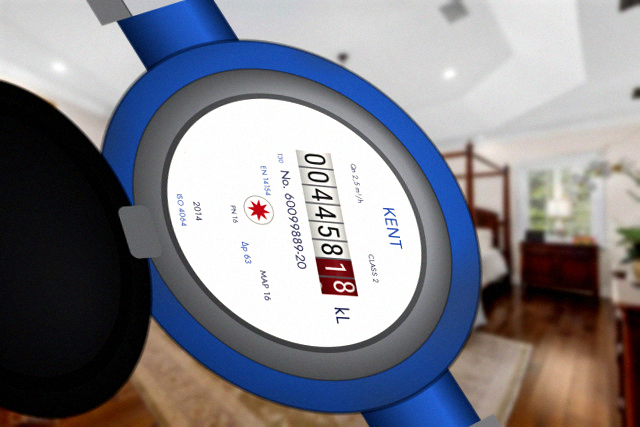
4458.18 kL
